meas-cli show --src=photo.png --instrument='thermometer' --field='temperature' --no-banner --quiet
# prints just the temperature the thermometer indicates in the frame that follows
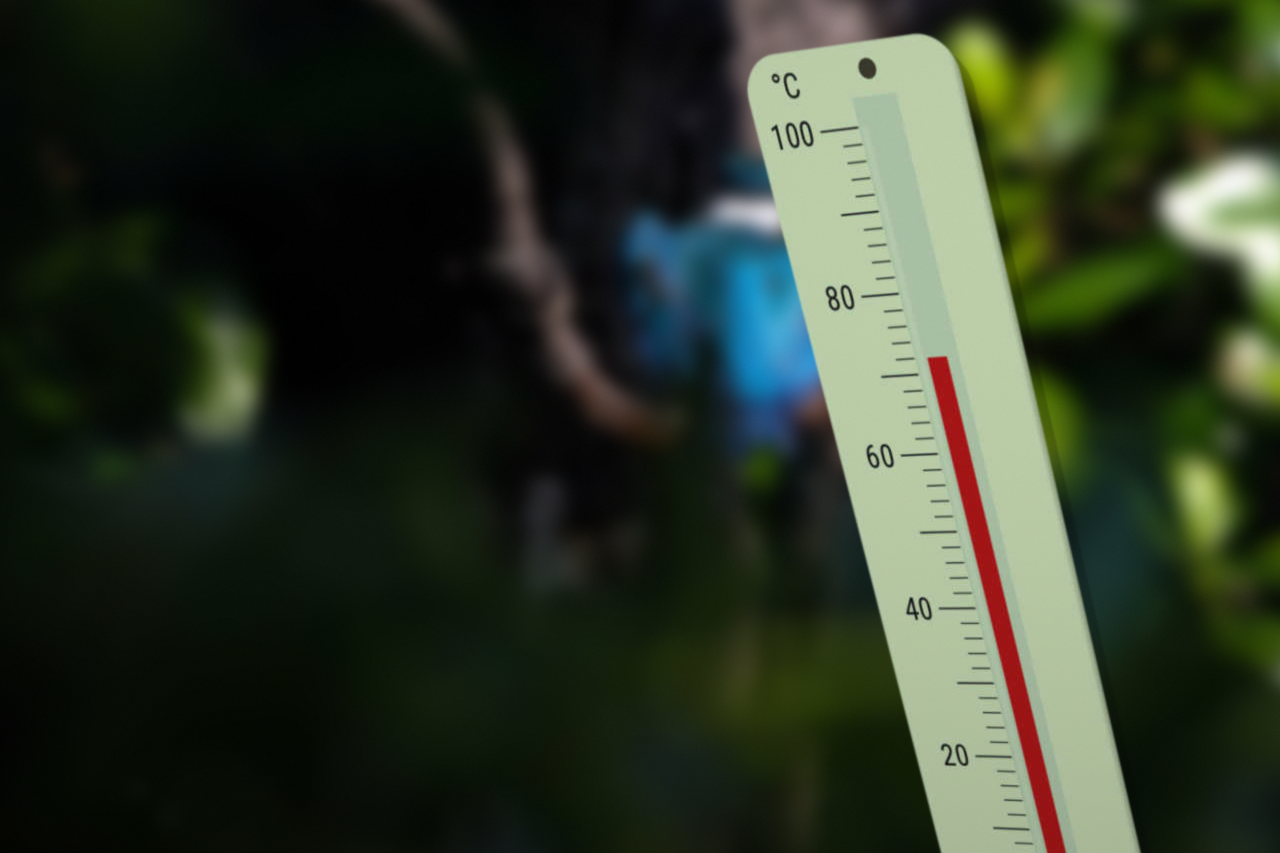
72 °C
